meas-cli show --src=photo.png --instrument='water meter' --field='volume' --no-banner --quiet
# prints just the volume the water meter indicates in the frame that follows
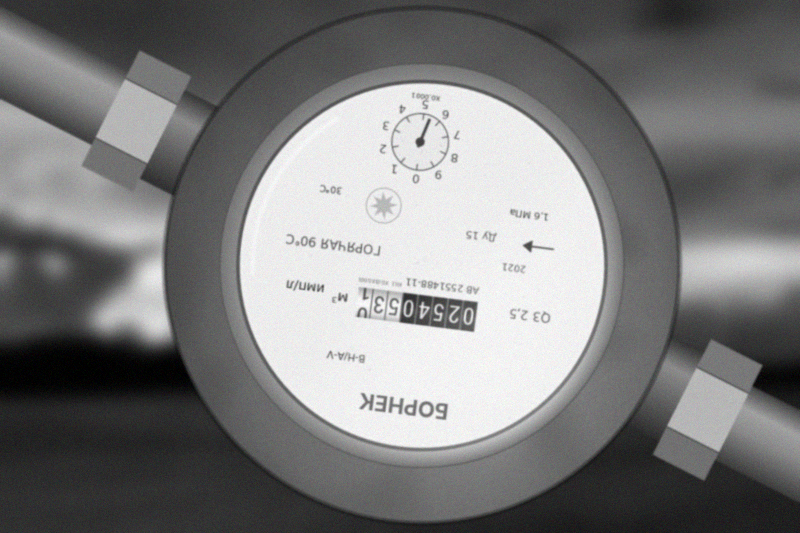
2540.5305 m³
